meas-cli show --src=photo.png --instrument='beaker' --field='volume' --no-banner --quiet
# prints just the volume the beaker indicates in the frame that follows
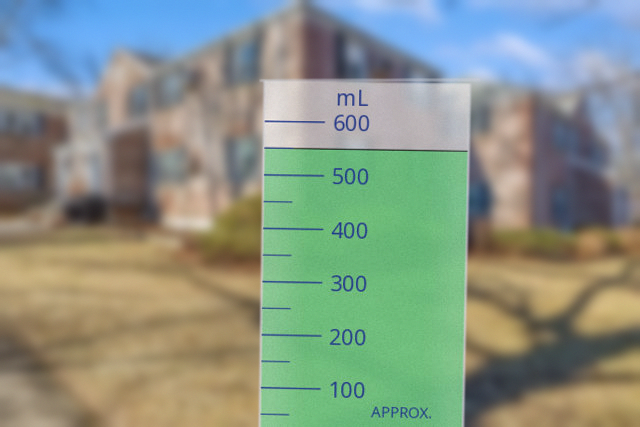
550 mL
